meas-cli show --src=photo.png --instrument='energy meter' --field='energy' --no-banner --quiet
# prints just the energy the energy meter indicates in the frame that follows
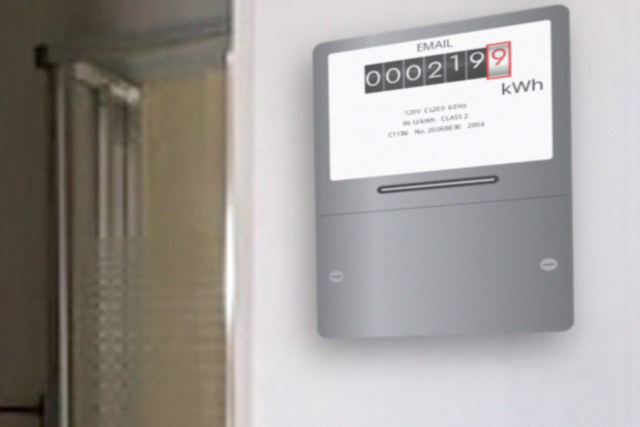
219.9 kWh
